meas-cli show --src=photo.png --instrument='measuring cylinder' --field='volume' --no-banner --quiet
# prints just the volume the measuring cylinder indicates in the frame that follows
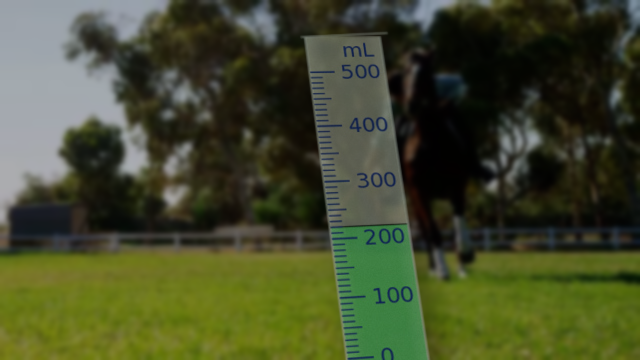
220 mL
